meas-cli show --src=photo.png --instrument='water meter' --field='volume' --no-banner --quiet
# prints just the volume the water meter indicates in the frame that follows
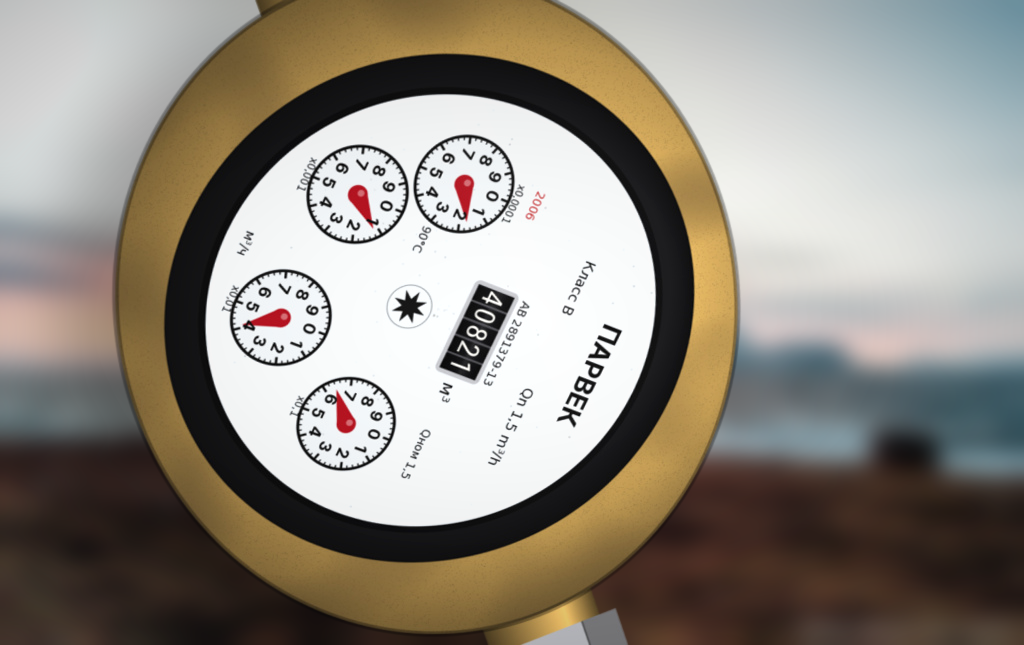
40821.6411 m³
